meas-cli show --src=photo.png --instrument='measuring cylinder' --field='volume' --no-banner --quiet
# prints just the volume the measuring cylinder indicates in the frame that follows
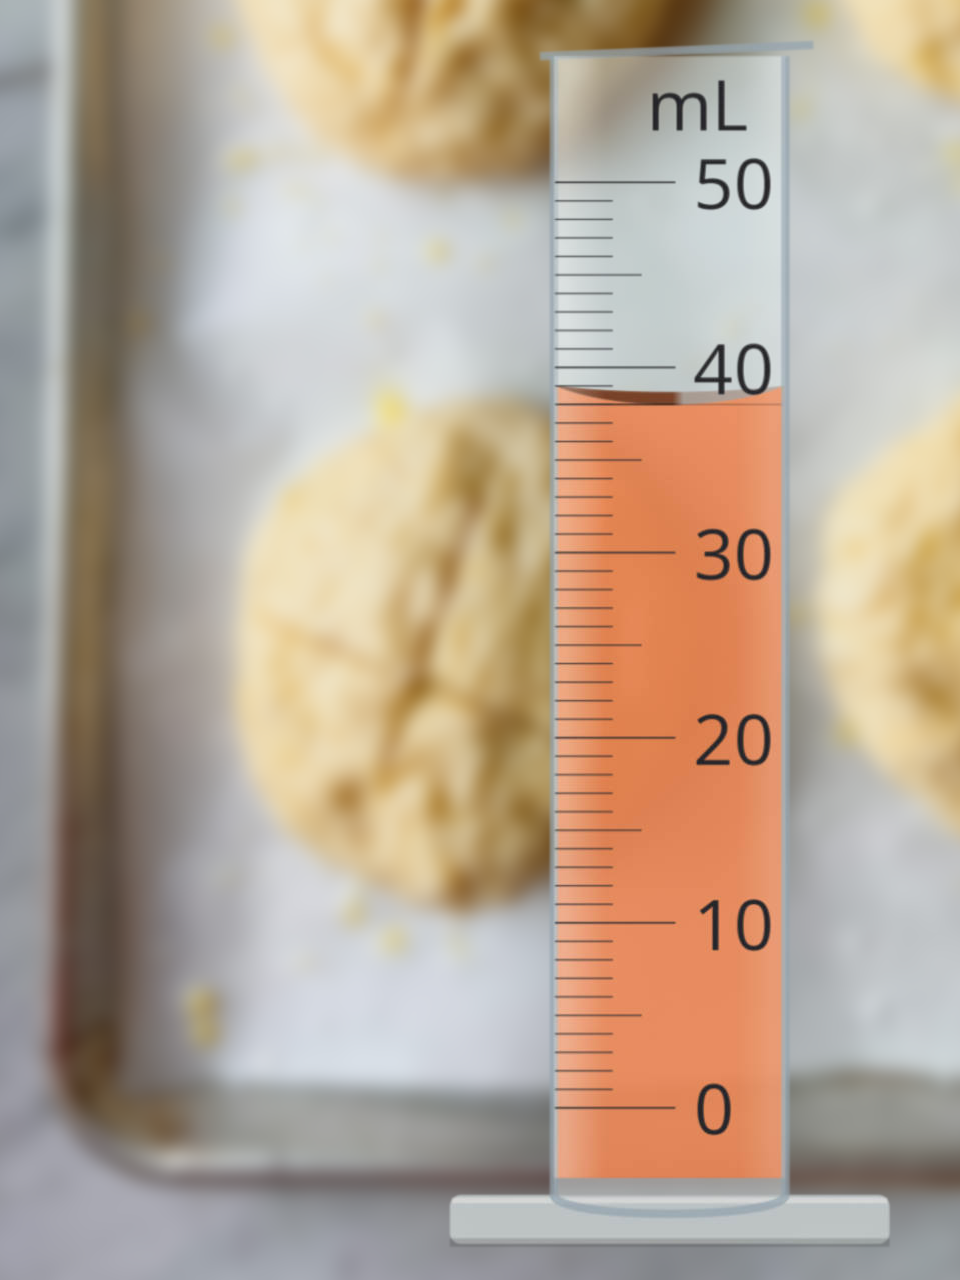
38 mL
